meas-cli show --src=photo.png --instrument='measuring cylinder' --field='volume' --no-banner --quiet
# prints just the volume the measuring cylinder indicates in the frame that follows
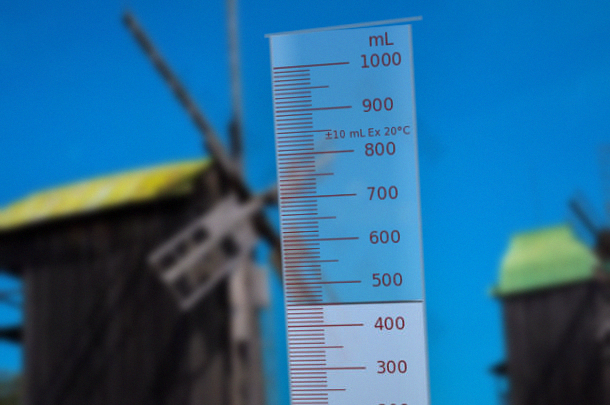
450 mL
